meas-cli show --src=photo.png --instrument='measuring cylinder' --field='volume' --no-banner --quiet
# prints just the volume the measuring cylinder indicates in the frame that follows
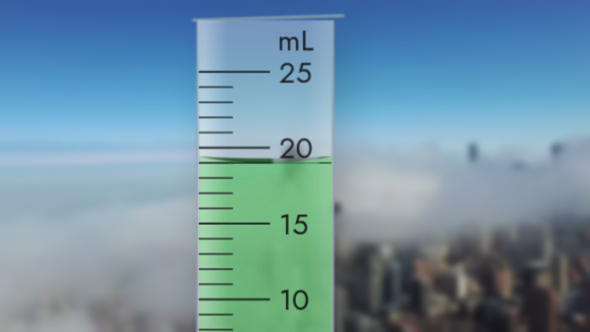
19 mL
